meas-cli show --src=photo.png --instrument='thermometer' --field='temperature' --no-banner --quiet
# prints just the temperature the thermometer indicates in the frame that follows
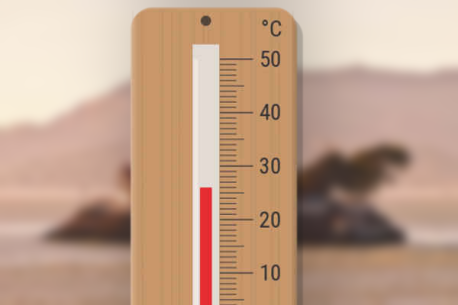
26 °C
